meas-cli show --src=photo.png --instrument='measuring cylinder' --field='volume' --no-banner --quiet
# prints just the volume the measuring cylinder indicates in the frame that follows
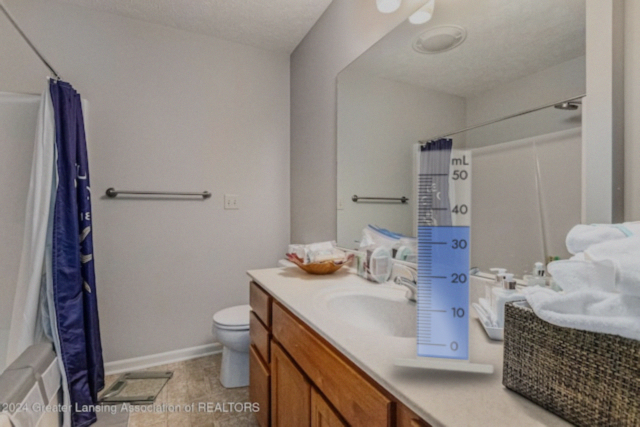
35 mL
